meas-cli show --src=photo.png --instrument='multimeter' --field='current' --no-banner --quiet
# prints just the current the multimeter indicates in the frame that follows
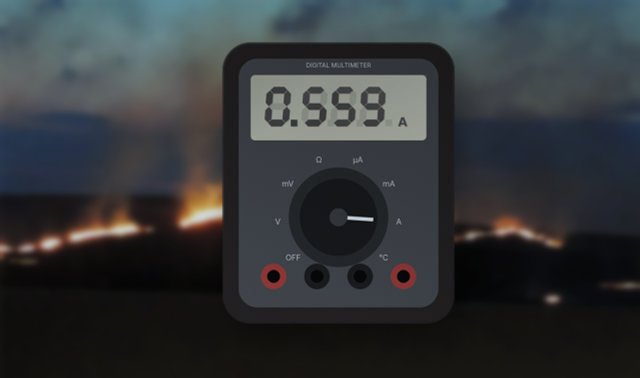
0.559 A
